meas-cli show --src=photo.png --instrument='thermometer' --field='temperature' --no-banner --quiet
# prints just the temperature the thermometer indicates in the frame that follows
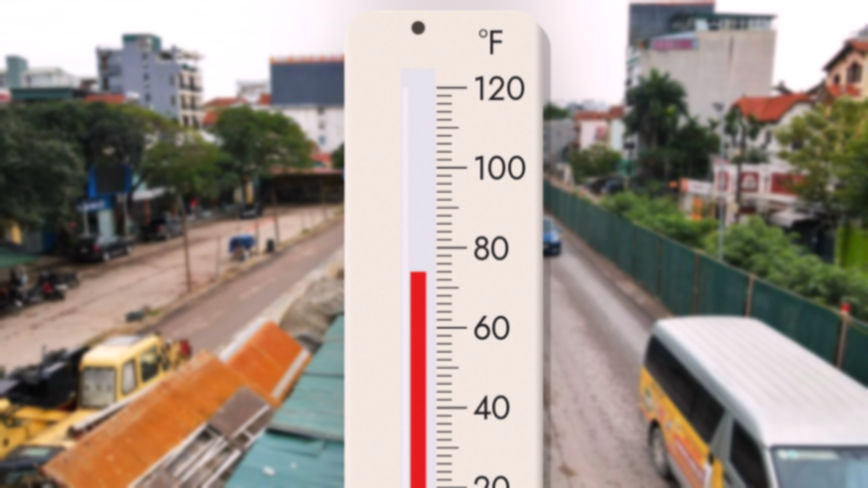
74 °F
